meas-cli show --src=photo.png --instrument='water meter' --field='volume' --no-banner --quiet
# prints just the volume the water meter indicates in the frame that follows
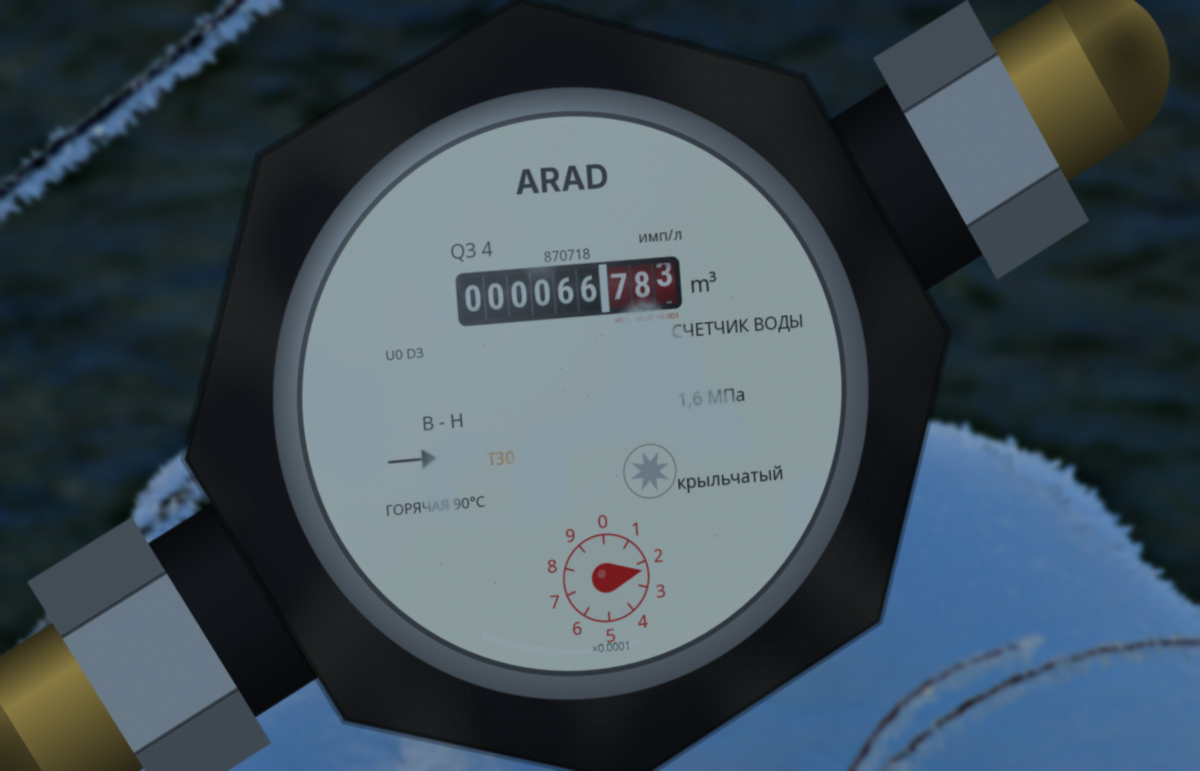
66.7832 m³
